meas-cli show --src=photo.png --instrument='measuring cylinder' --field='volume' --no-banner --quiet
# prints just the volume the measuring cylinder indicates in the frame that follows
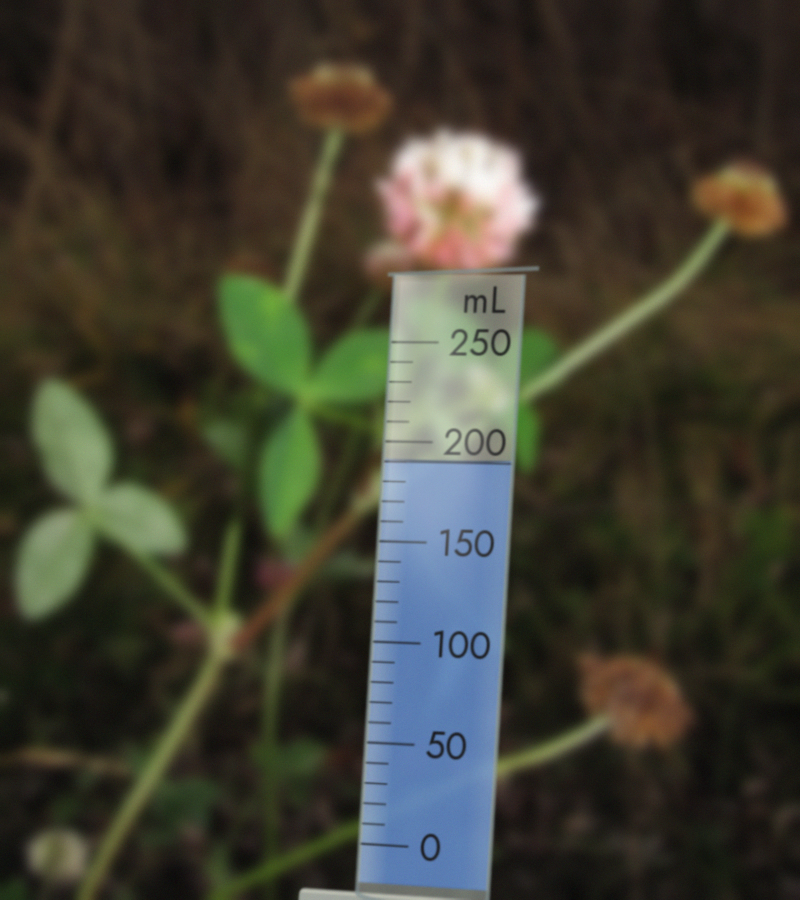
190 mL
